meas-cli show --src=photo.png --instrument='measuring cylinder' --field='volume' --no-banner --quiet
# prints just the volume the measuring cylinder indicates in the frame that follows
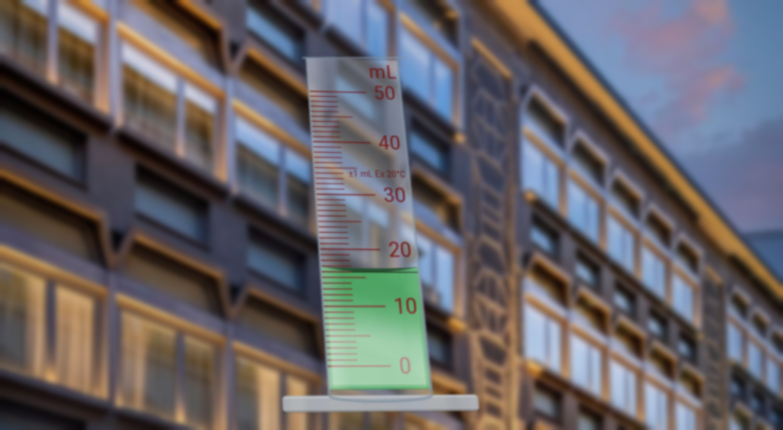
16 mL
